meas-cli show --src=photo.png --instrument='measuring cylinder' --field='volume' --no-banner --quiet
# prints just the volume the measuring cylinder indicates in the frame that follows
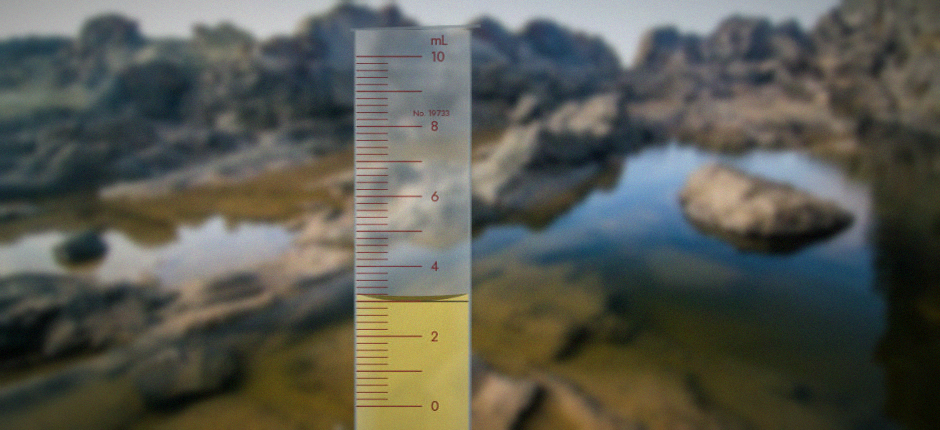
3 mL
